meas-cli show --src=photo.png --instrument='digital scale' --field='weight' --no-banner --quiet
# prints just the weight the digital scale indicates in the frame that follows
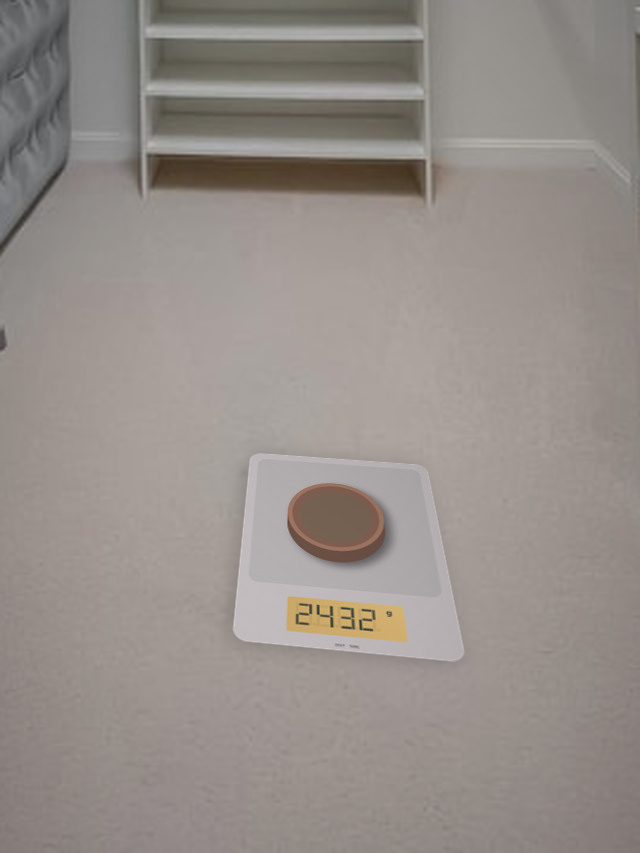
2432 g
